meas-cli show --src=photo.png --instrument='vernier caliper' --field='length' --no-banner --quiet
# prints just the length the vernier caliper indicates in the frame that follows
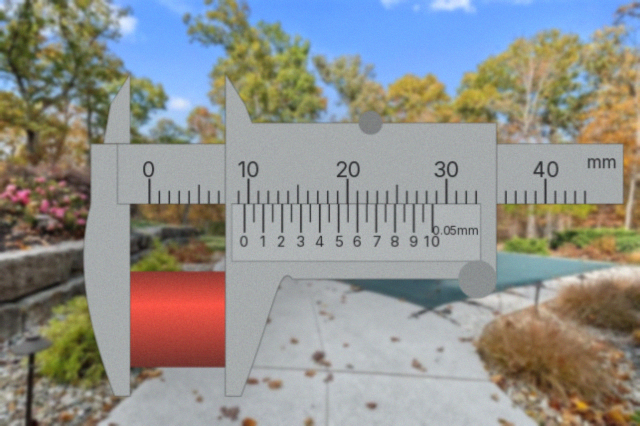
9.6 mm
